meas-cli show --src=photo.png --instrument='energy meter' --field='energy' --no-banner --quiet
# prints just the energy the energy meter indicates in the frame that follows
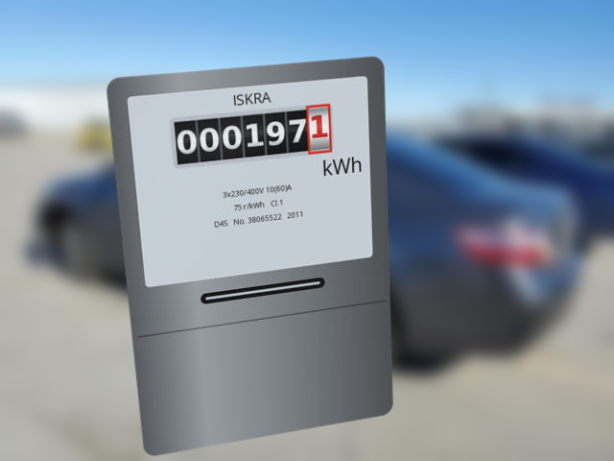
197.1 kWh
